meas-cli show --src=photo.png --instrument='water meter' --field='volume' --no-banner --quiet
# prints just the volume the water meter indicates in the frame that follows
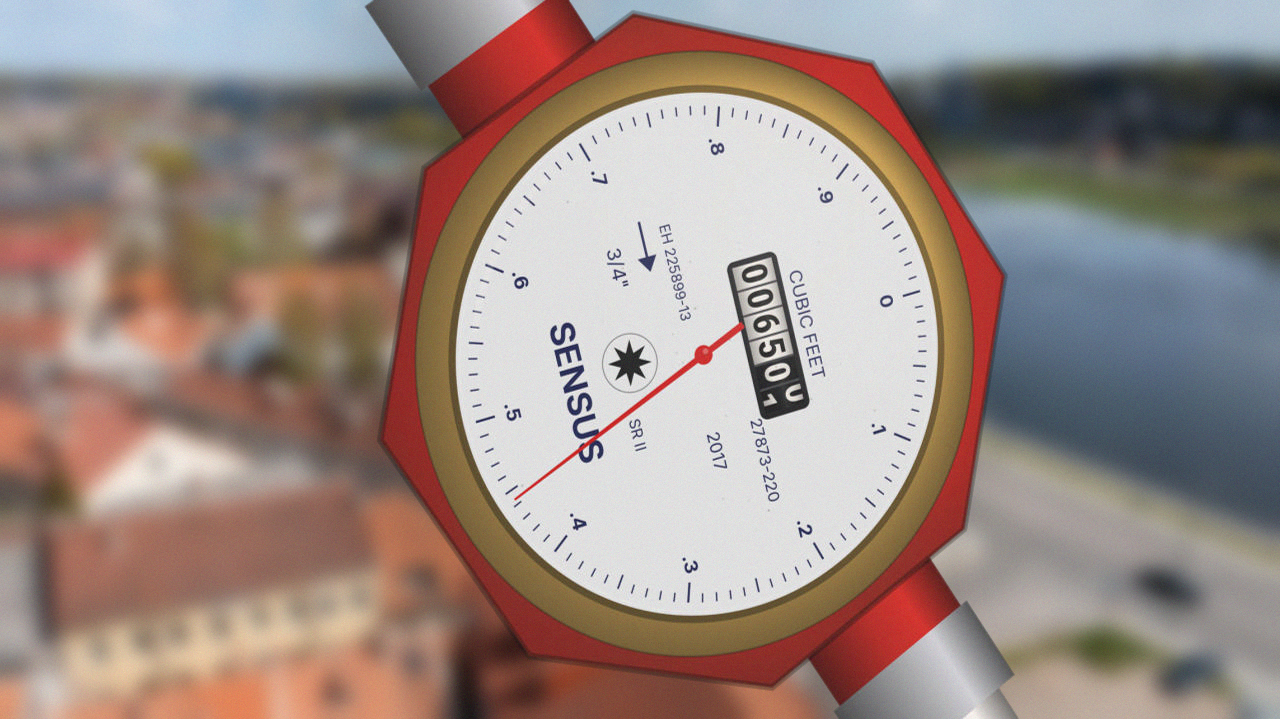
6500.44 ft³
